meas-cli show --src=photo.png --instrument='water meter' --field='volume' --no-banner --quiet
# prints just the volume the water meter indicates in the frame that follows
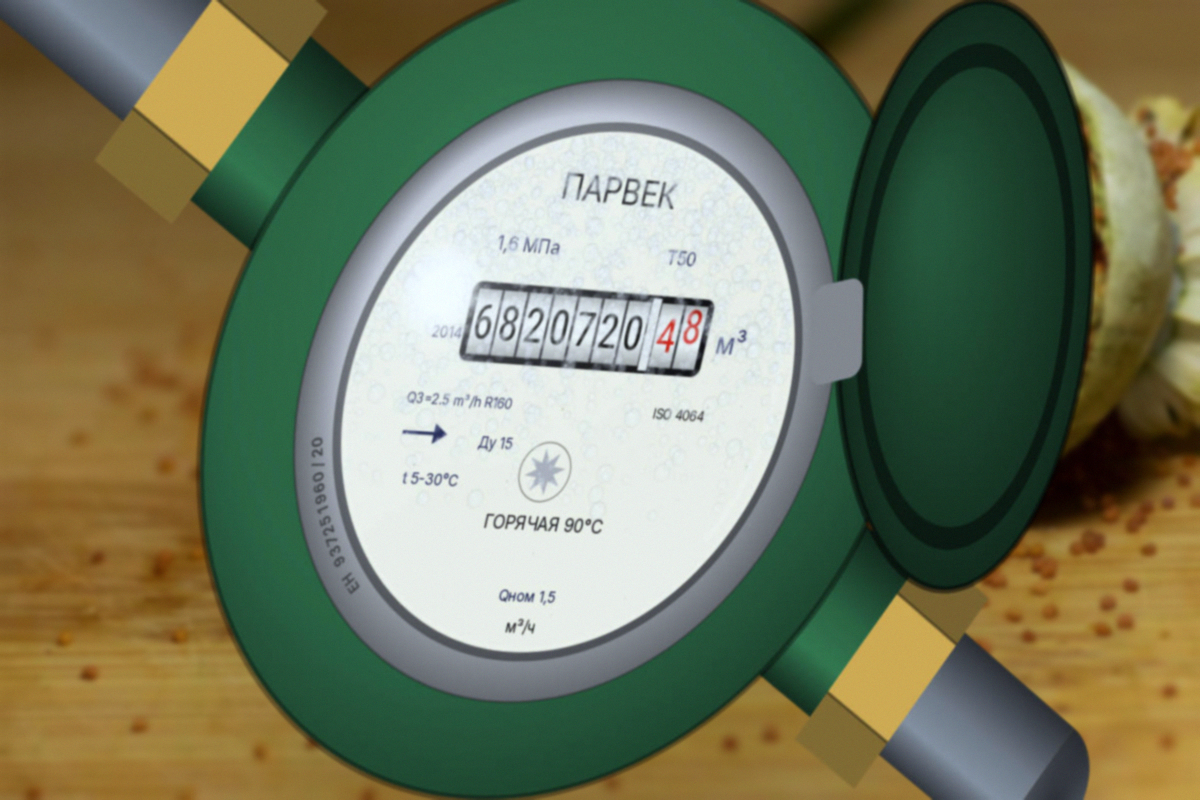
6820720.48 m³
